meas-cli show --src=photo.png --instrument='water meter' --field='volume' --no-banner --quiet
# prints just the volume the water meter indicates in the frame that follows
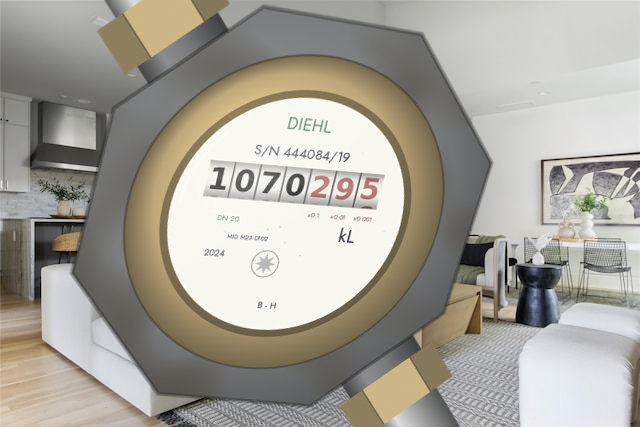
1070.295 kL
